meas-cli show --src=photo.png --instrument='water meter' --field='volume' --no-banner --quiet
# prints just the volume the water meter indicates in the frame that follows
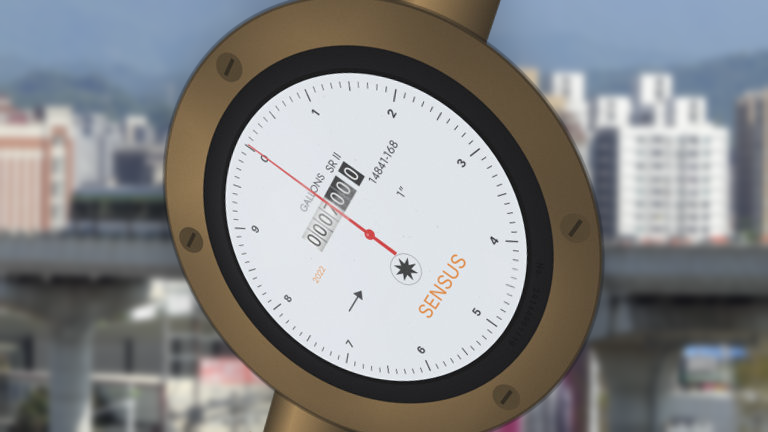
7000.0 gal
